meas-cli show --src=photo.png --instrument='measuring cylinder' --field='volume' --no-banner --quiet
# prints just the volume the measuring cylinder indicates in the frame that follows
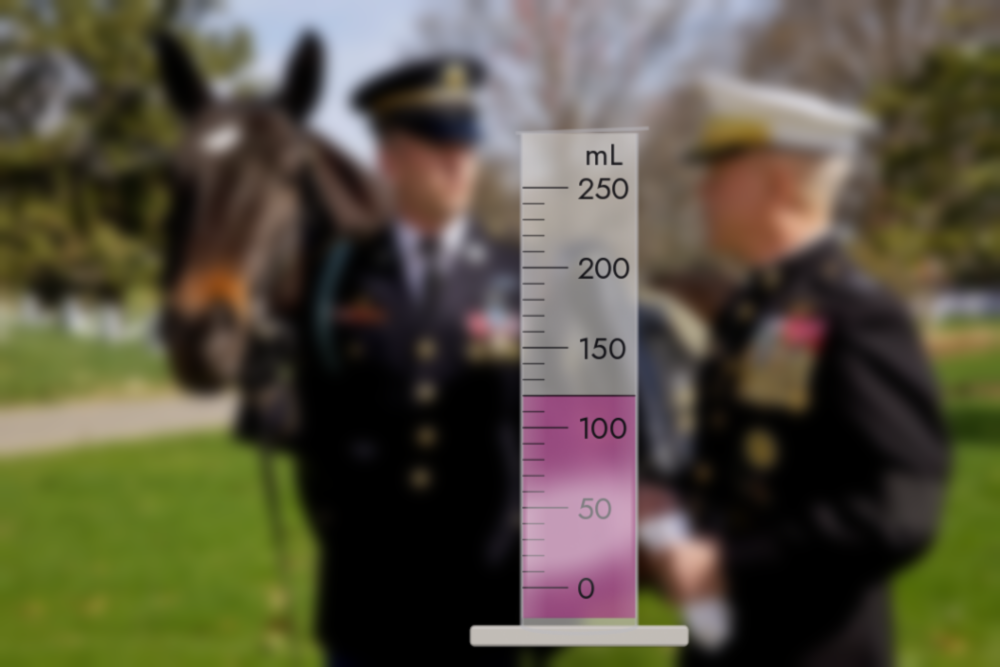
120 mL
